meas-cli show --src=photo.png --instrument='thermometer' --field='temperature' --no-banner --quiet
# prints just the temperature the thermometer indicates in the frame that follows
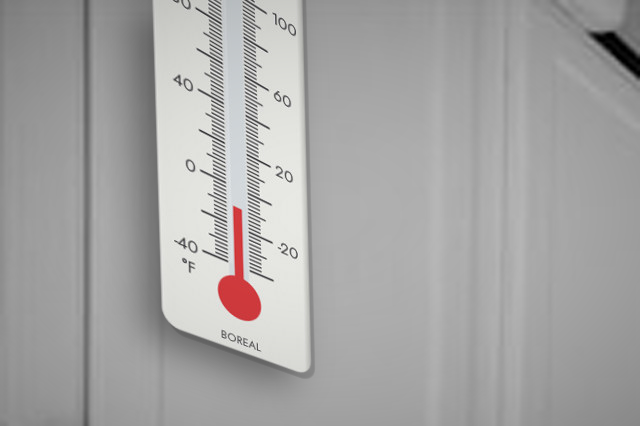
-10 °F
